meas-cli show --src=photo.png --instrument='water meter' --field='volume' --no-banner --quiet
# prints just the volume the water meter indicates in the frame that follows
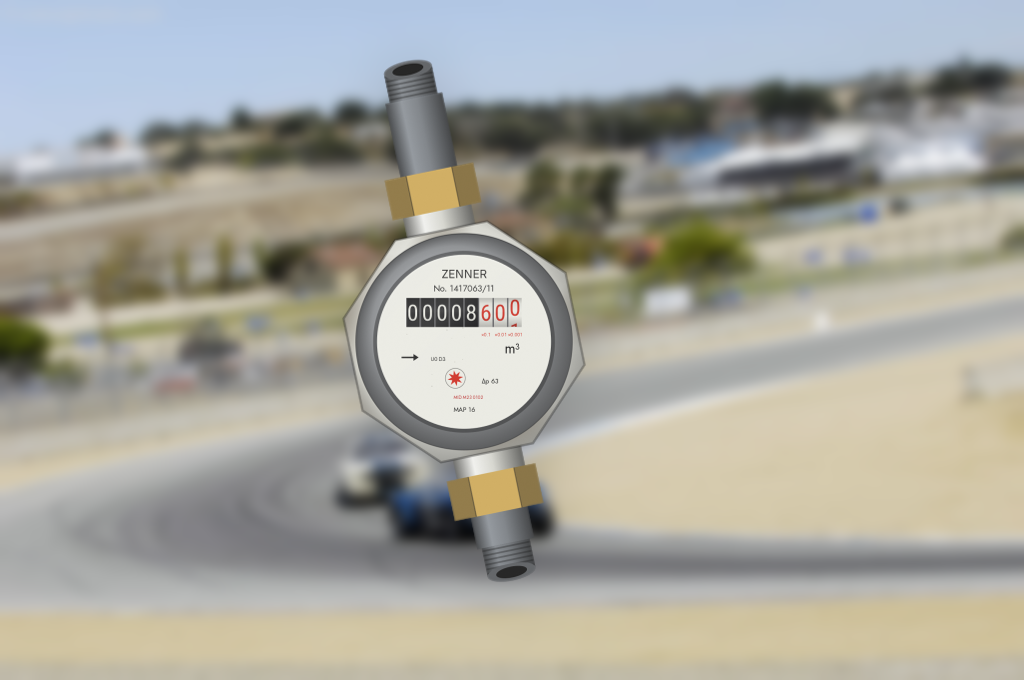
8.600 m³
